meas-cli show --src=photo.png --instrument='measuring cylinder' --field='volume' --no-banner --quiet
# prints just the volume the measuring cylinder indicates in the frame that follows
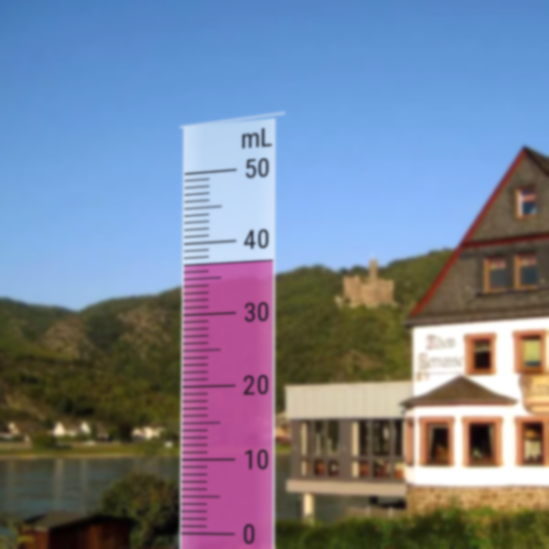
37 mL
